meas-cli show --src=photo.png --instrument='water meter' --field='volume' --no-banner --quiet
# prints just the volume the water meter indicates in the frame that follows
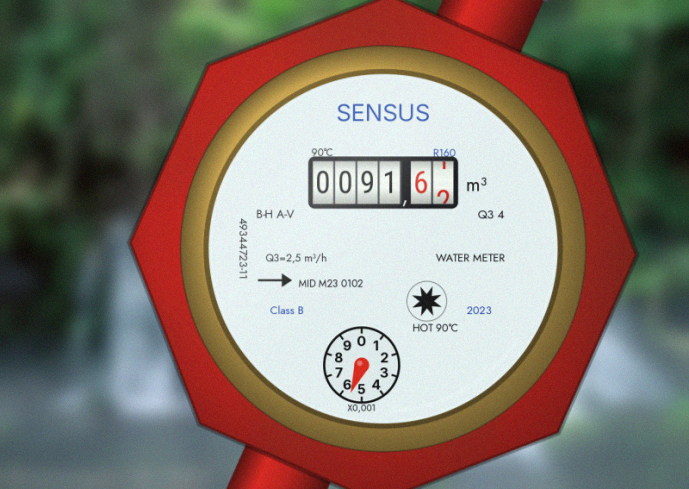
91.615 m³
